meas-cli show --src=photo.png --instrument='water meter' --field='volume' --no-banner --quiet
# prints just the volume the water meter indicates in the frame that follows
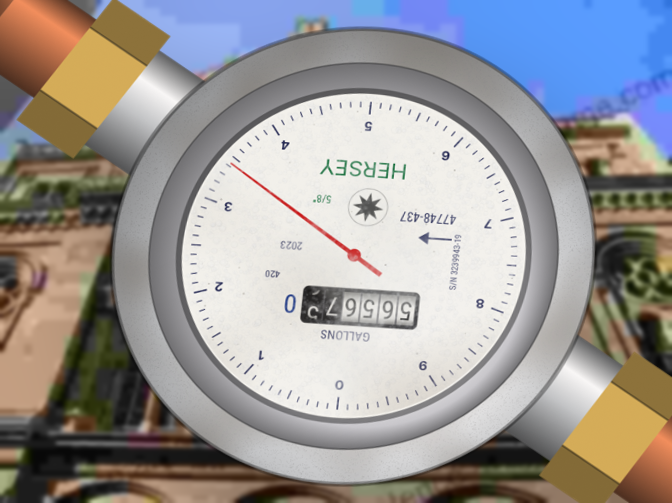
5656753.4 gal
